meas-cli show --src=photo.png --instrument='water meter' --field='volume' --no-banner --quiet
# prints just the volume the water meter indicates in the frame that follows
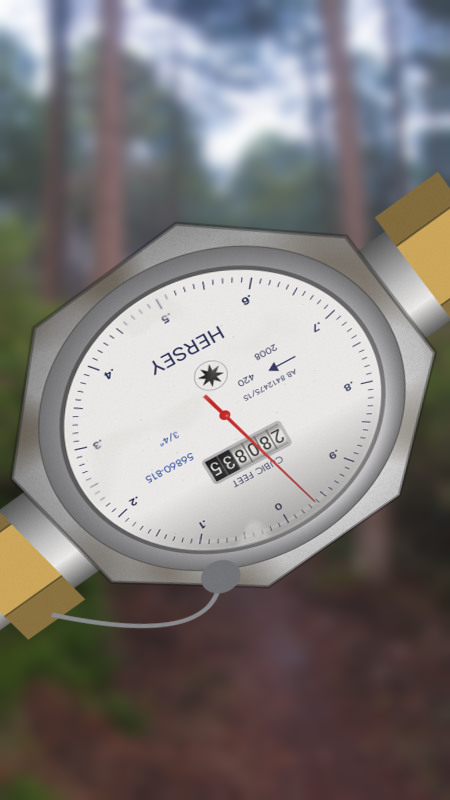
280834.96 ft³
